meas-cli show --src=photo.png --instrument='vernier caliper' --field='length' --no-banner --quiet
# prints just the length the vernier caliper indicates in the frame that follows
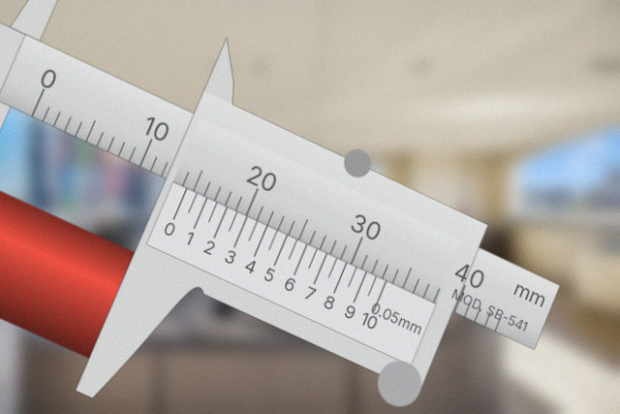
14.4 mm
